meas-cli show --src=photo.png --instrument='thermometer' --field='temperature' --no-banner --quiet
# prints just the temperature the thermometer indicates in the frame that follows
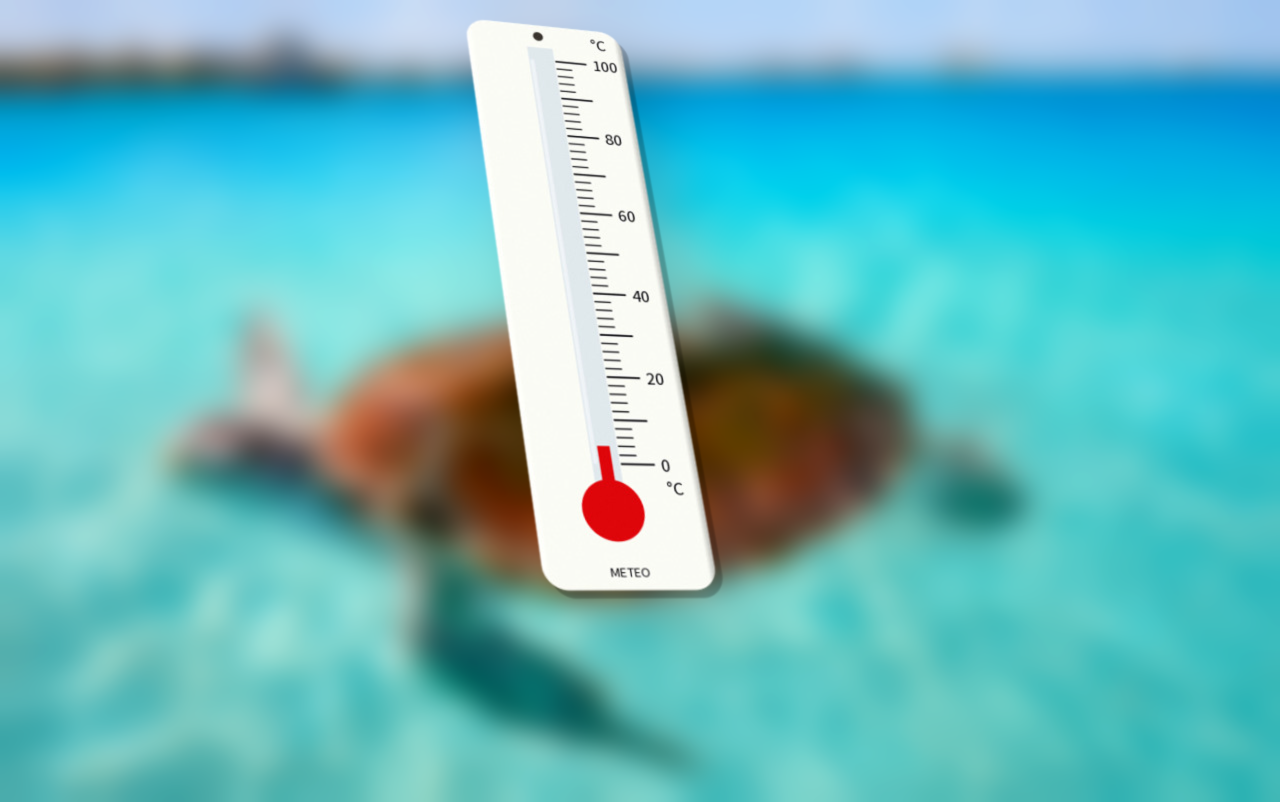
4 °C
